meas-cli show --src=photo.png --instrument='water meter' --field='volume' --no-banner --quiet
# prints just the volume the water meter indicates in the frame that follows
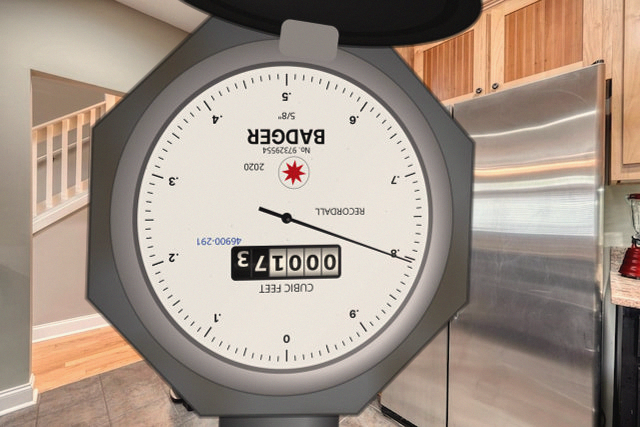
172.80 ft³
